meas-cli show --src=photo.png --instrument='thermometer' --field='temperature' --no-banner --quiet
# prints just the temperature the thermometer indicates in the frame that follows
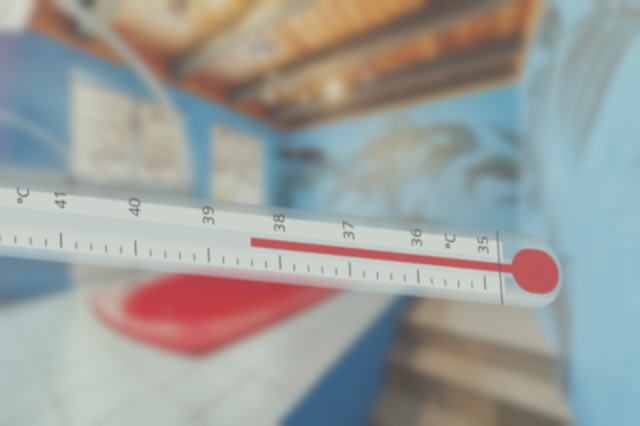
38.4 °C
